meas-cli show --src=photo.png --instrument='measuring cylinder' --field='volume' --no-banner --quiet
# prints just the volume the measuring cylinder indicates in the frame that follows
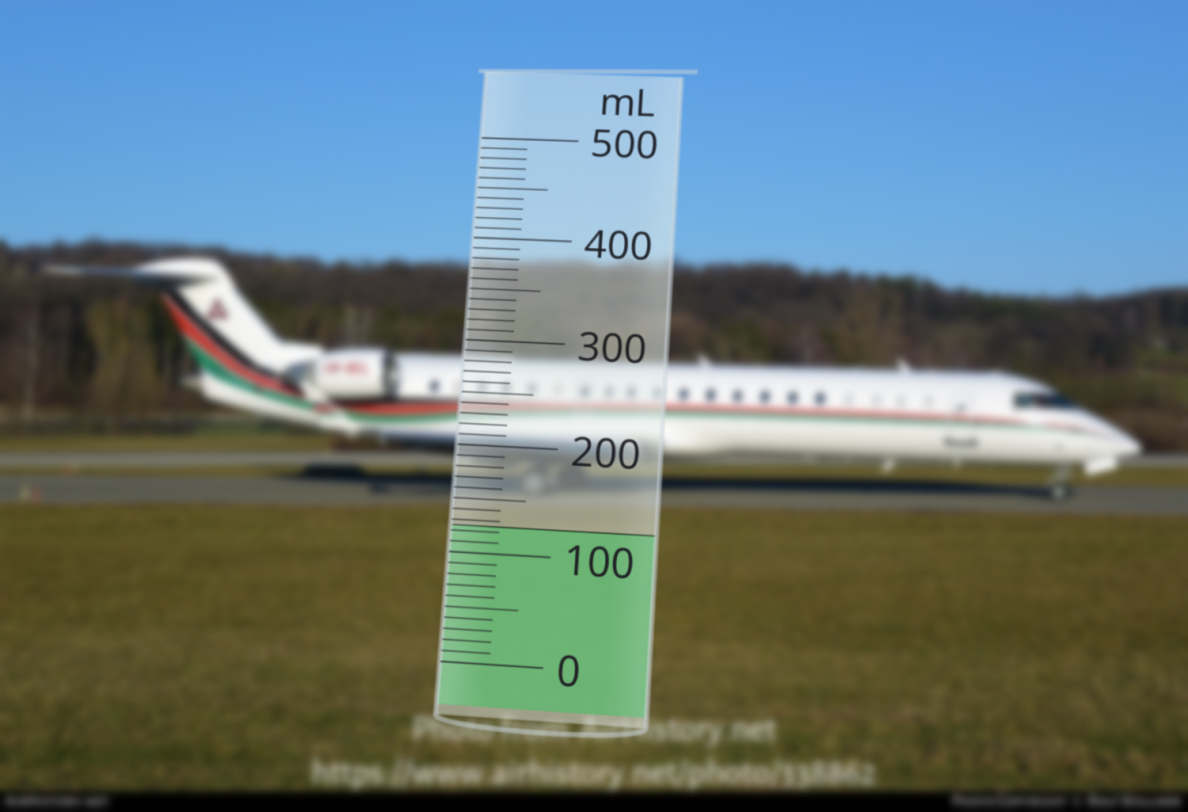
125 mL
